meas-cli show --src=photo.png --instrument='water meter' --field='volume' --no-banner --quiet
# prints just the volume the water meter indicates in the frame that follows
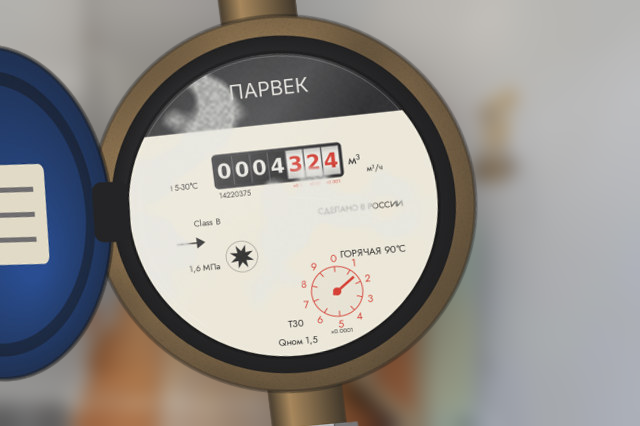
4.3241 m³
